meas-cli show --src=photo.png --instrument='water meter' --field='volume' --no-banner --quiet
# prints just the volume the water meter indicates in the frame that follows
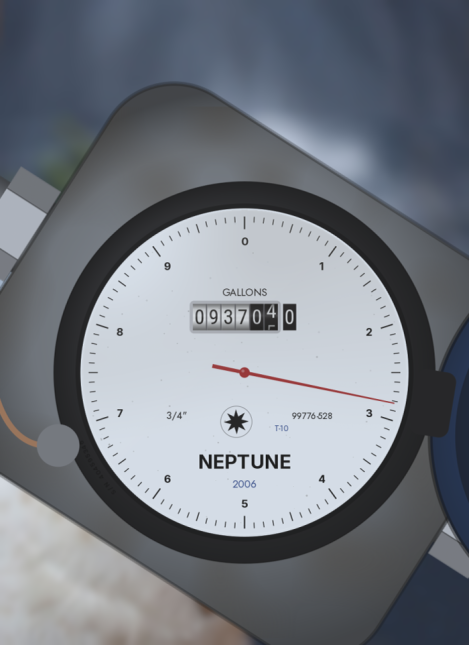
937042.8 gal
